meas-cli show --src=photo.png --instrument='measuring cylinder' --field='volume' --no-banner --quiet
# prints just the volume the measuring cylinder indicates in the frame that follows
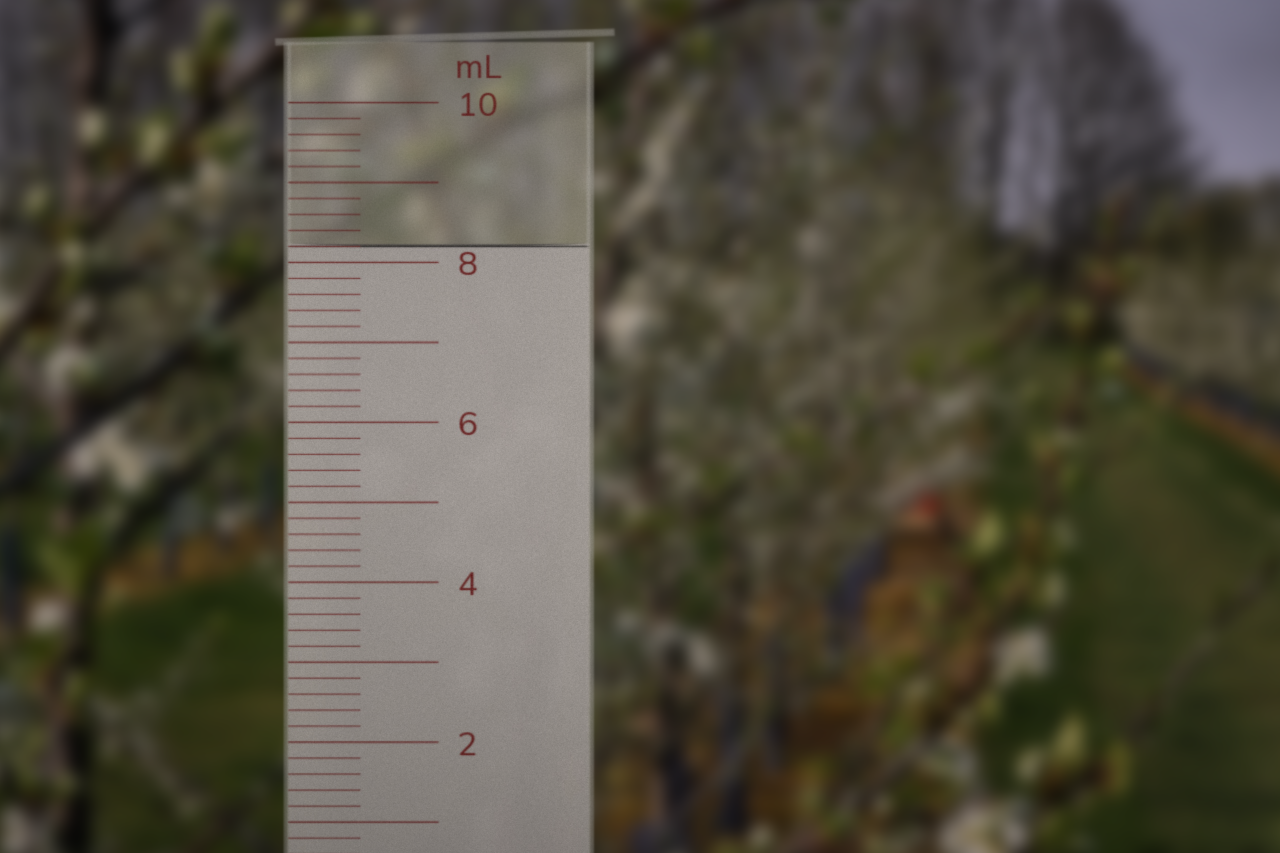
8.2 mL
